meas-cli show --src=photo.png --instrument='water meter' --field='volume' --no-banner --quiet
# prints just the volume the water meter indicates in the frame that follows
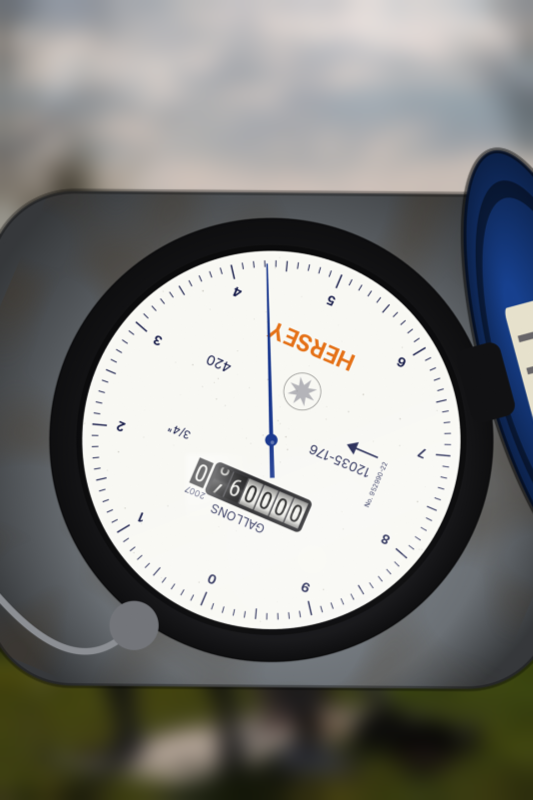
974.3 gal
